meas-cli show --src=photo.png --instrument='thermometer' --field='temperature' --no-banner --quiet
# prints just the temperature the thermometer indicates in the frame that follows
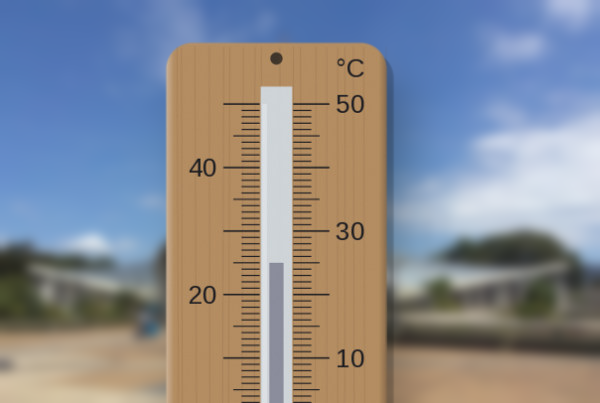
25 °C
